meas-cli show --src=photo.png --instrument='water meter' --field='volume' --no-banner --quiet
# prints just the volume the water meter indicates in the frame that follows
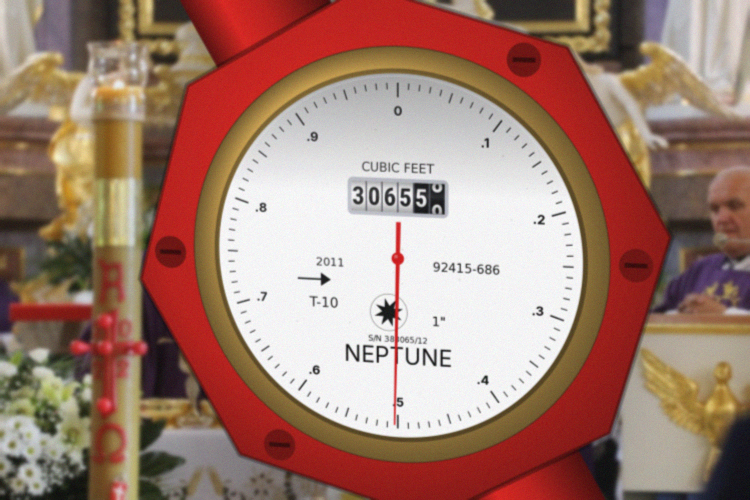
306558.50 ft³
